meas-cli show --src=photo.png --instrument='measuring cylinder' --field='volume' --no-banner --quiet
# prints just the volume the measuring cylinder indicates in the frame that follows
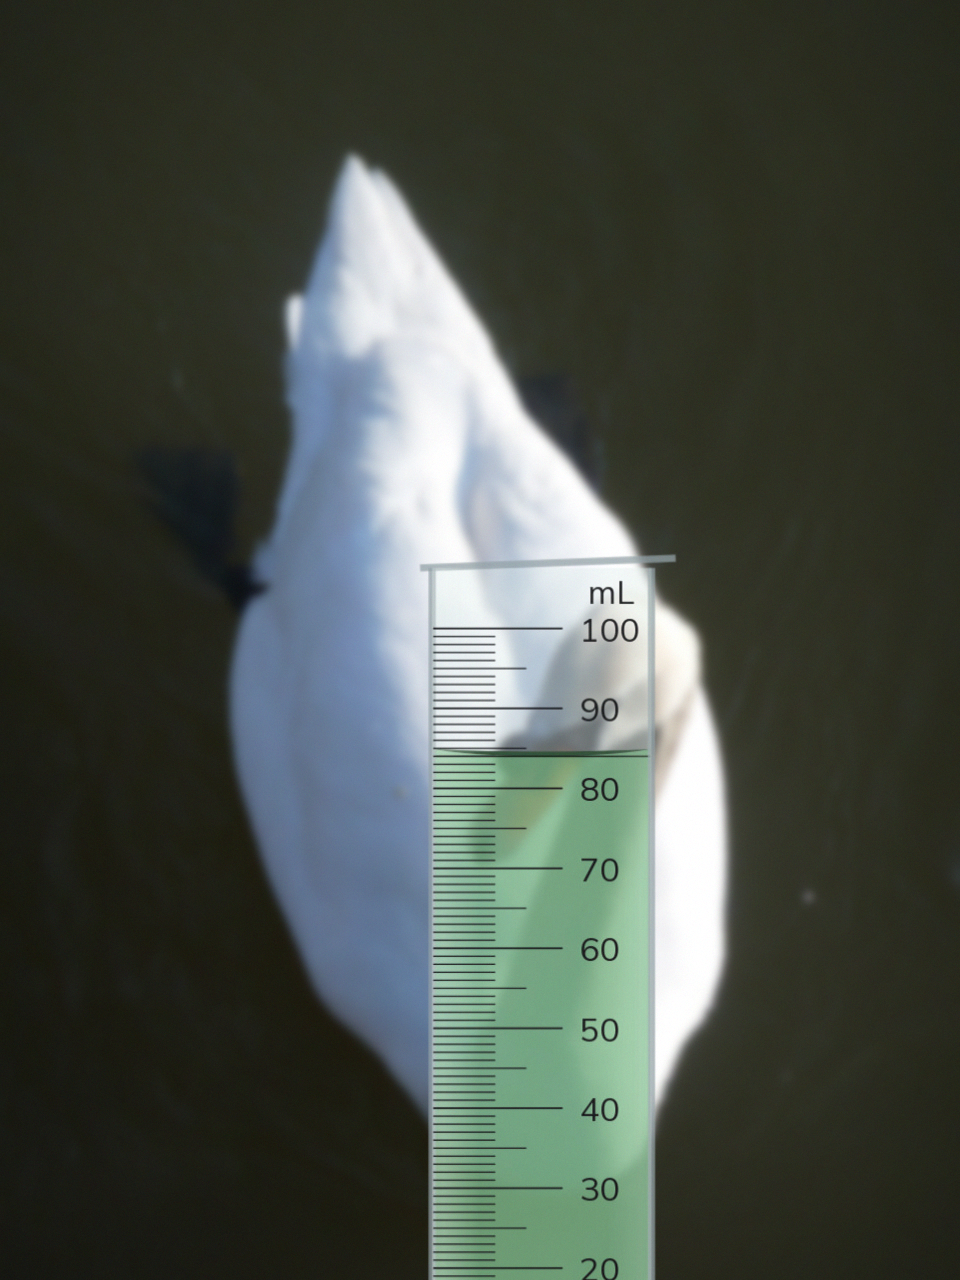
84 mL
